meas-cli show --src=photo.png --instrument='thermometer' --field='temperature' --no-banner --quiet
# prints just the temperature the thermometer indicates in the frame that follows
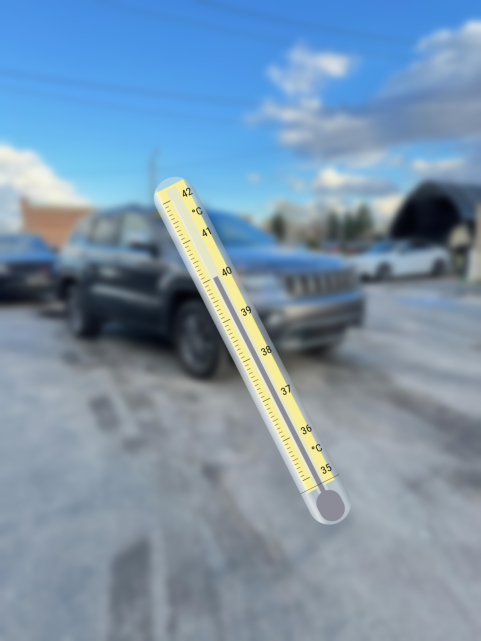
40 °C
